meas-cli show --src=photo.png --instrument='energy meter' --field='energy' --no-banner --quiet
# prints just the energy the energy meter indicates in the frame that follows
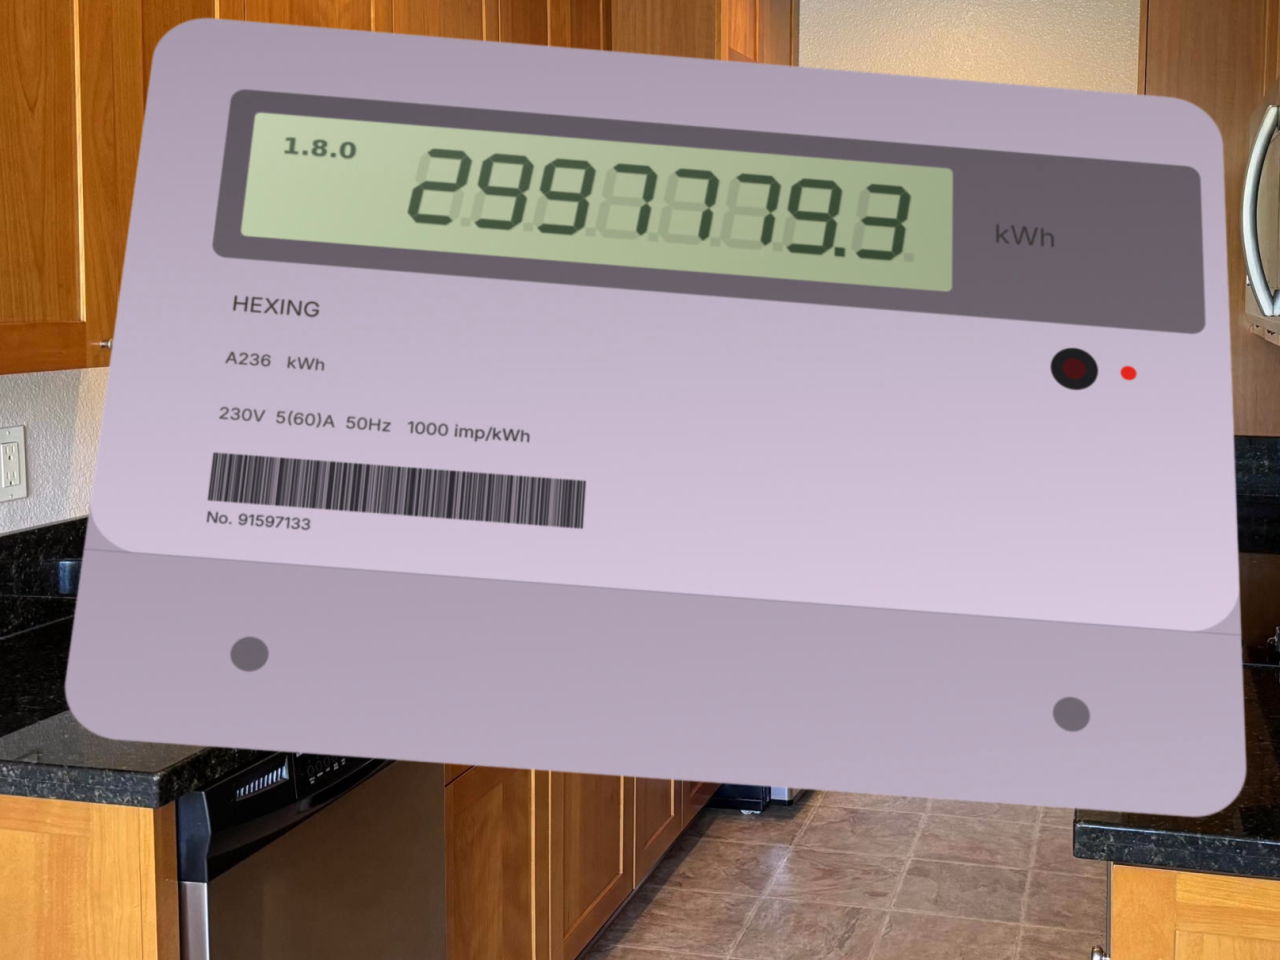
2997779.3 kWh
